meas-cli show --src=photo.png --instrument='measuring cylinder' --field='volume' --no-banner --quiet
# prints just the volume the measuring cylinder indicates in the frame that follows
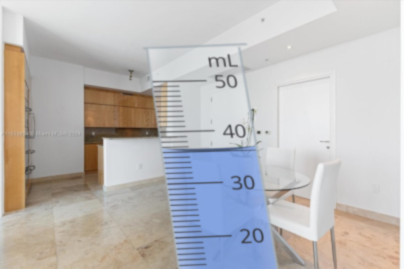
36 mL
